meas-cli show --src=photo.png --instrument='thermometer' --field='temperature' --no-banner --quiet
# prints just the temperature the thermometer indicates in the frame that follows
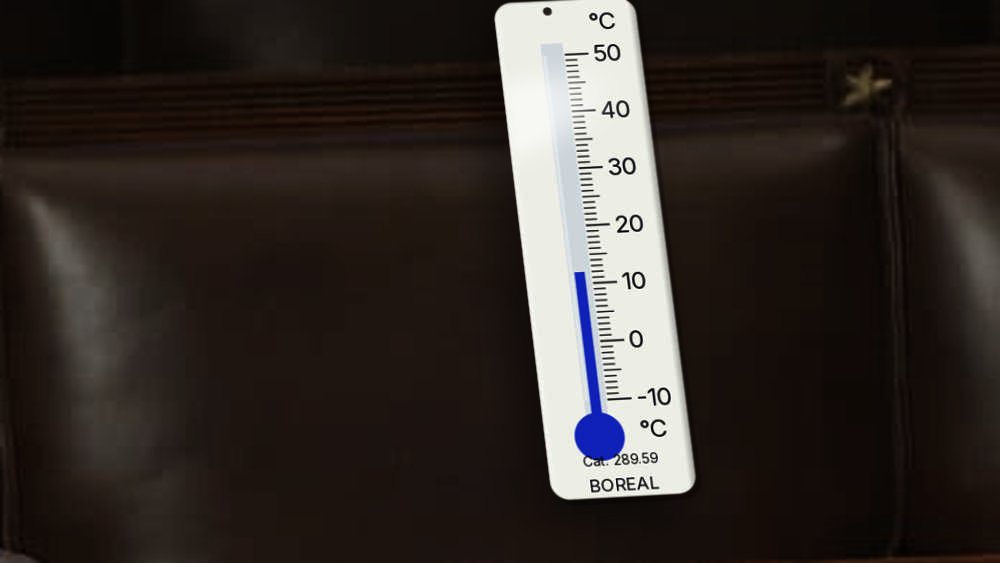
12 °C
